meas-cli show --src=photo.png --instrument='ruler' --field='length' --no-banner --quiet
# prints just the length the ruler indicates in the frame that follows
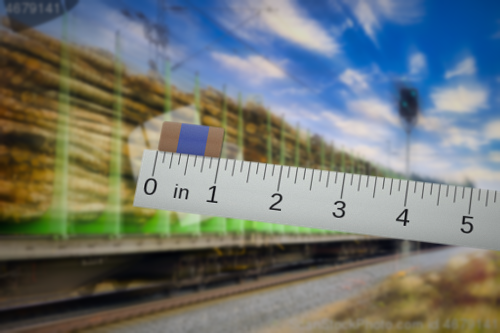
1 in
